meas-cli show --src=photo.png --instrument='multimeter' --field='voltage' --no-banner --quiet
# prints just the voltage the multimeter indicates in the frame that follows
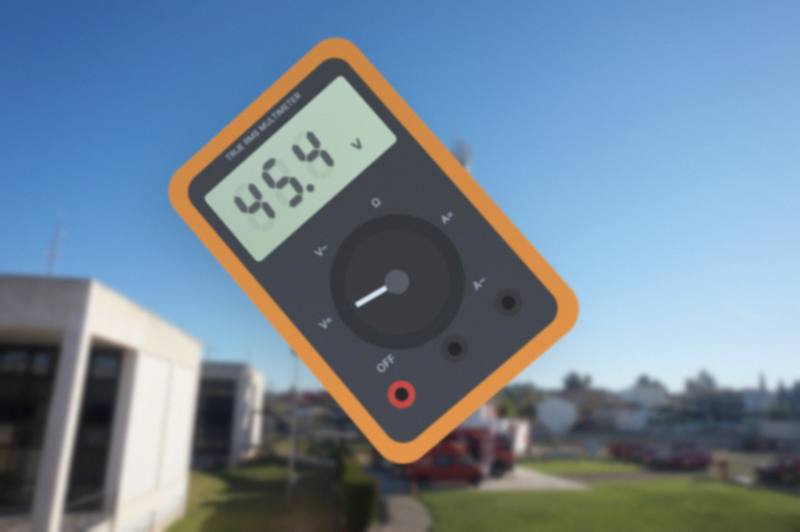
45.4 V
